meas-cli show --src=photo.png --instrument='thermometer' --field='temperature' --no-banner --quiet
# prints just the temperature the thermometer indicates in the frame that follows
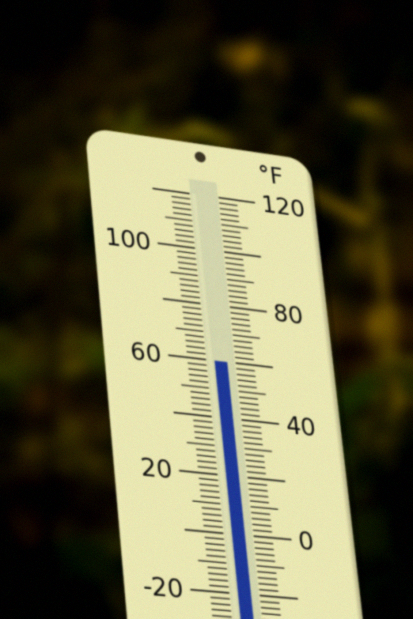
60 °F
